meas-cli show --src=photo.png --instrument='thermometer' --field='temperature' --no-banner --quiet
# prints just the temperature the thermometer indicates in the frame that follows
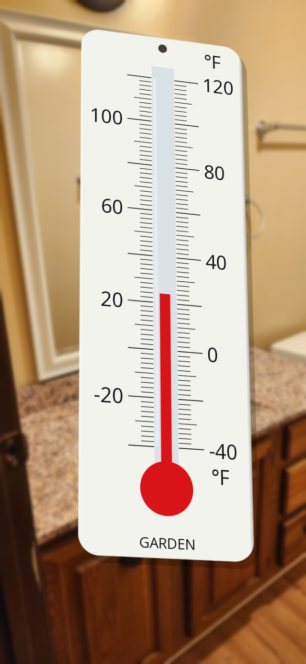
24 °F
